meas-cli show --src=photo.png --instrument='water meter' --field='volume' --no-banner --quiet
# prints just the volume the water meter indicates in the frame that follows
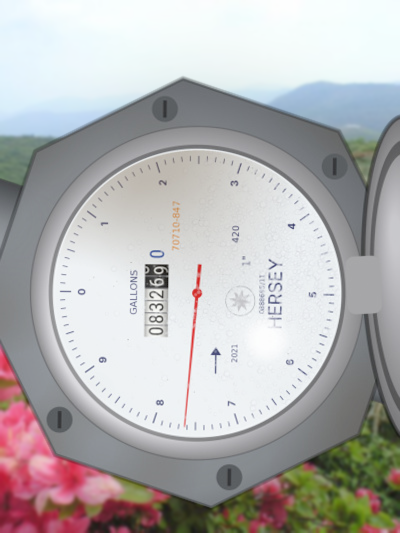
832687.6 gal
